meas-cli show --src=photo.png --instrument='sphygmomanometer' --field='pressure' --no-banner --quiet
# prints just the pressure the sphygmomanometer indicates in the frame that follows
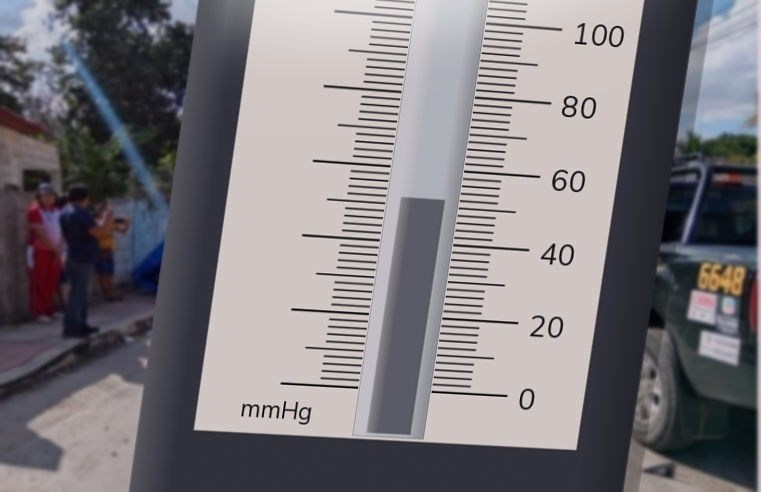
52 mmHg
